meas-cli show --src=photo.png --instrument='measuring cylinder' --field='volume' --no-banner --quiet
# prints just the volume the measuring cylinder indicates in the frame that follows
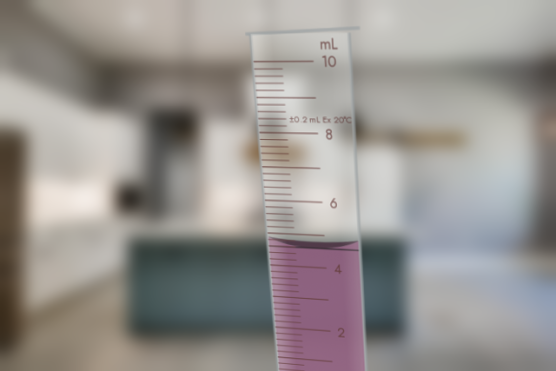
4.6 mL
